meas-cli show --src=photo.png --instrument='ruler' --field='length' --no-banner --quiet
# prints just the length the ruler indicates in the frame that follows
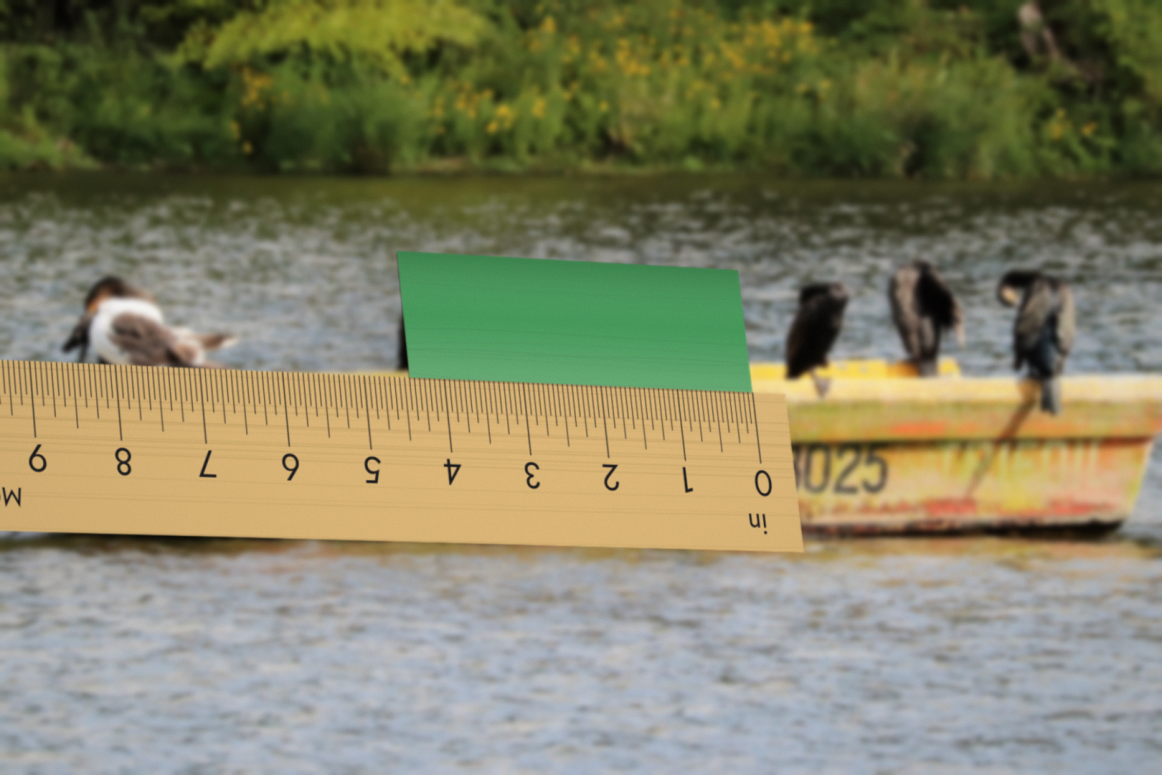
4.4375 in
